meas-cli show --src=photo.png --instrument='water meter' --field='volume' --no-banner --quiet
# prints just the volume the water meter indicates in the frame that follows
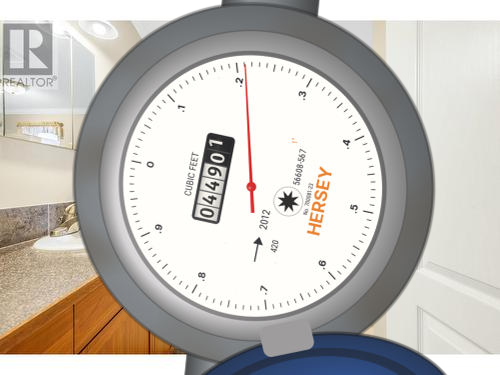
44901.21 ft³
